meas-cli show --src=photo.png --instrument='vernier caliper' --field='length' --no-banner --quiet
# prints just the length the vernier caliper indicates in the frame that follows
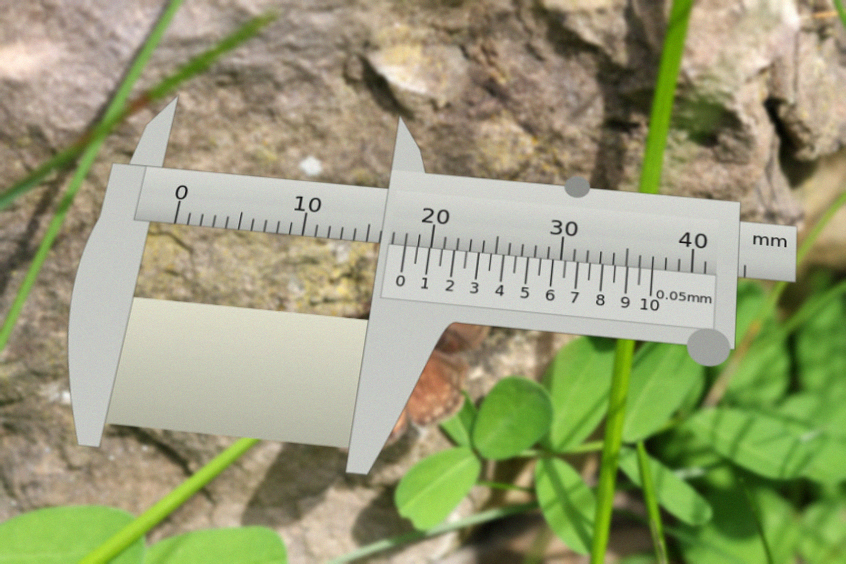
18.0 mm
